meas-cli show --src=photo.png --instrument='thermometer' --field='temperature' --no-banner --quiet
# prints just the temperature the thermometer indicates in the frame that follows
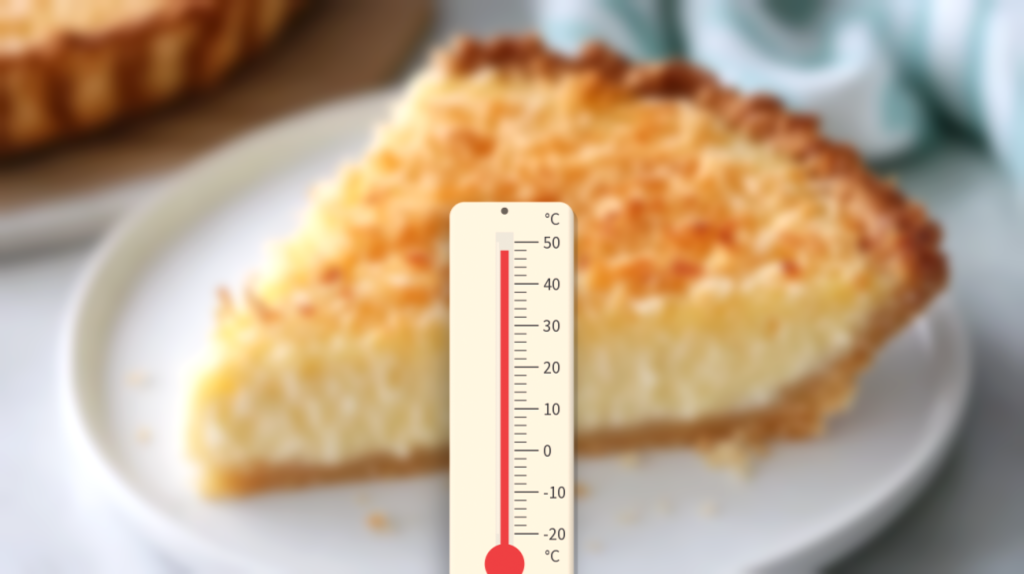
48 °C
